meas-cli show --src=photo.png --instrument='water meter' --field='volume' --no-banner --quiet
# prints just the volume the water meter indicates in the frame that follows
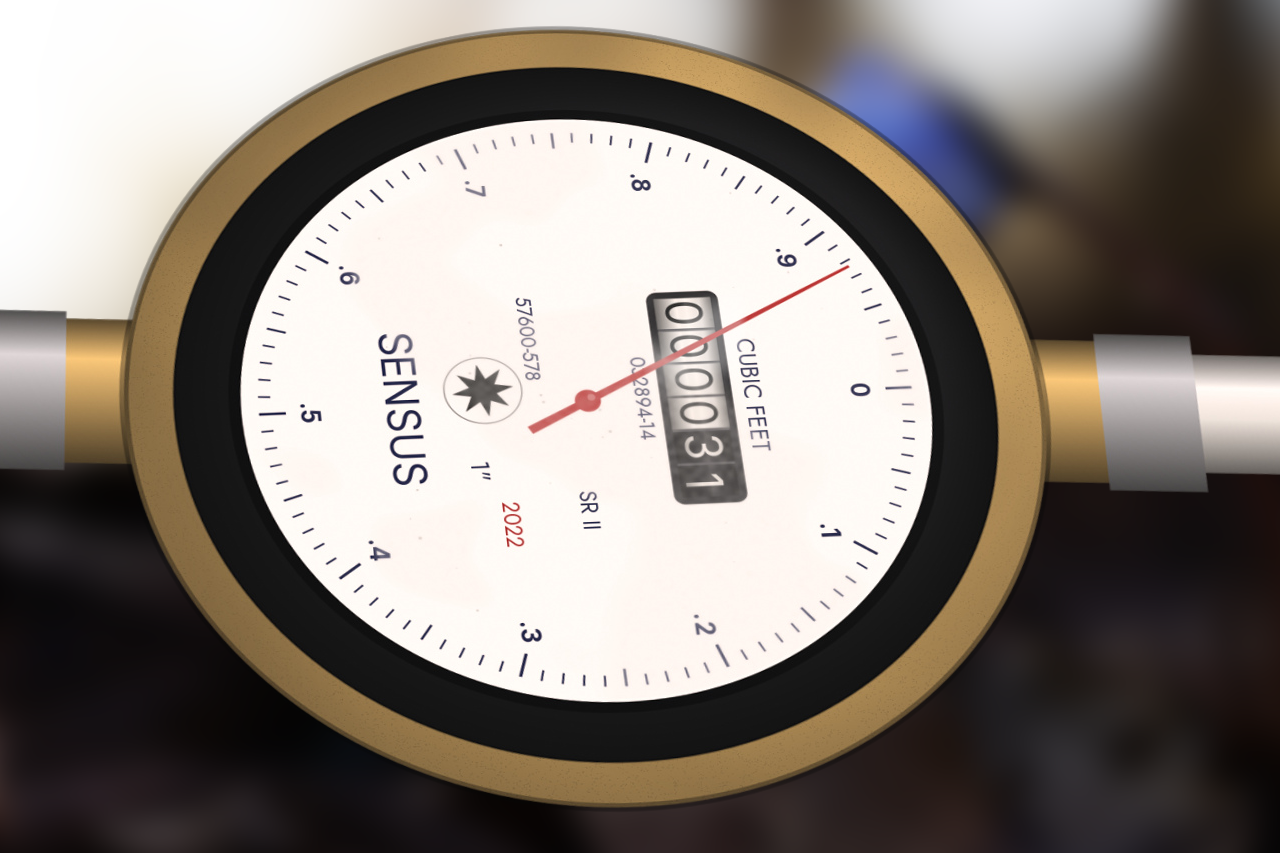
30.92 ft³
